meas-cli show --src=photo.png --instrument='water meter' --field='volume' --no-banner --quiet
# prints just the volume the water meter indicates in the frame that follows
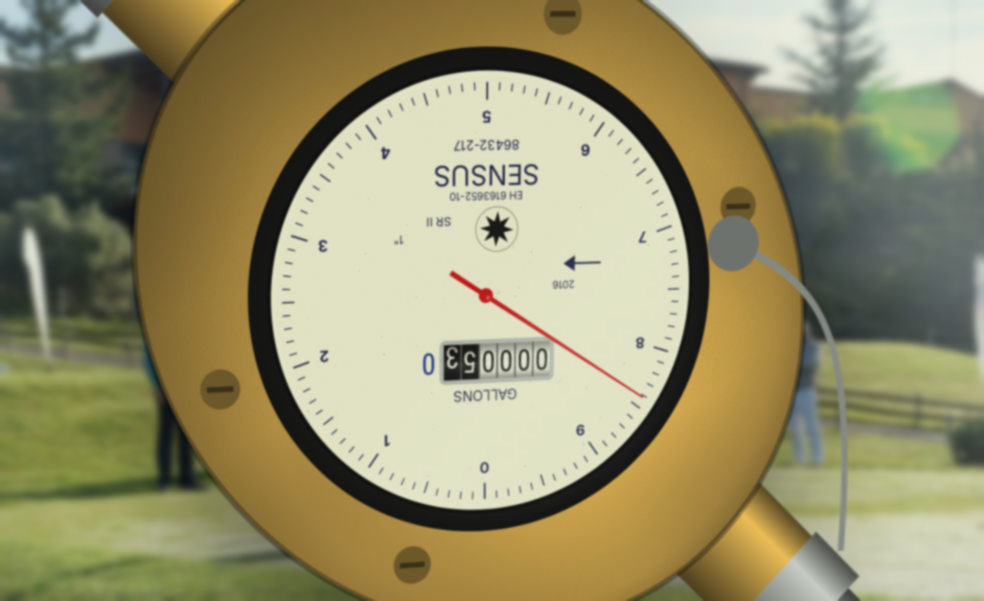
528.4 gal
